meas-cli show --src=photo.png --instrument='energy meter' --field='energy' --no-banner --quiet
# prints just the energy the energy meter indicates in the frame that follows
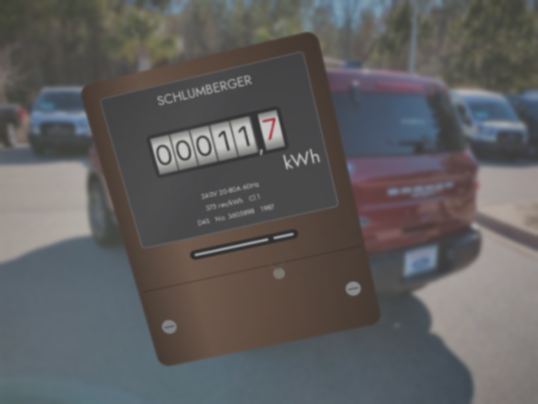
11.7 kWh
